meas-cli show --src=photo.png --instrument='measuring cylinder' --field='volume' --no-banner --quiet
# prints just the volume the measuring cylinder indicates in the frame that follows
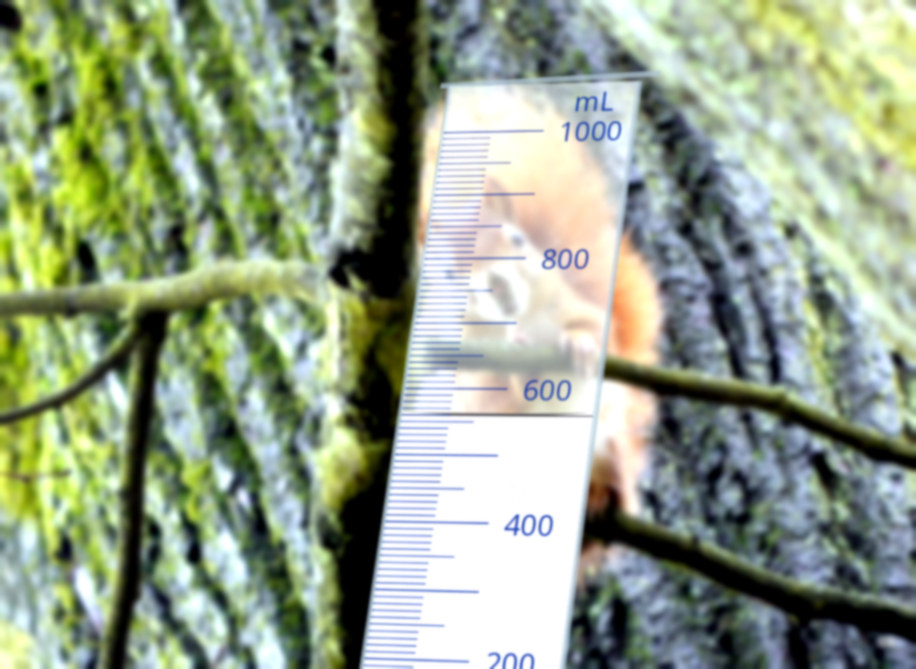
560 mL
